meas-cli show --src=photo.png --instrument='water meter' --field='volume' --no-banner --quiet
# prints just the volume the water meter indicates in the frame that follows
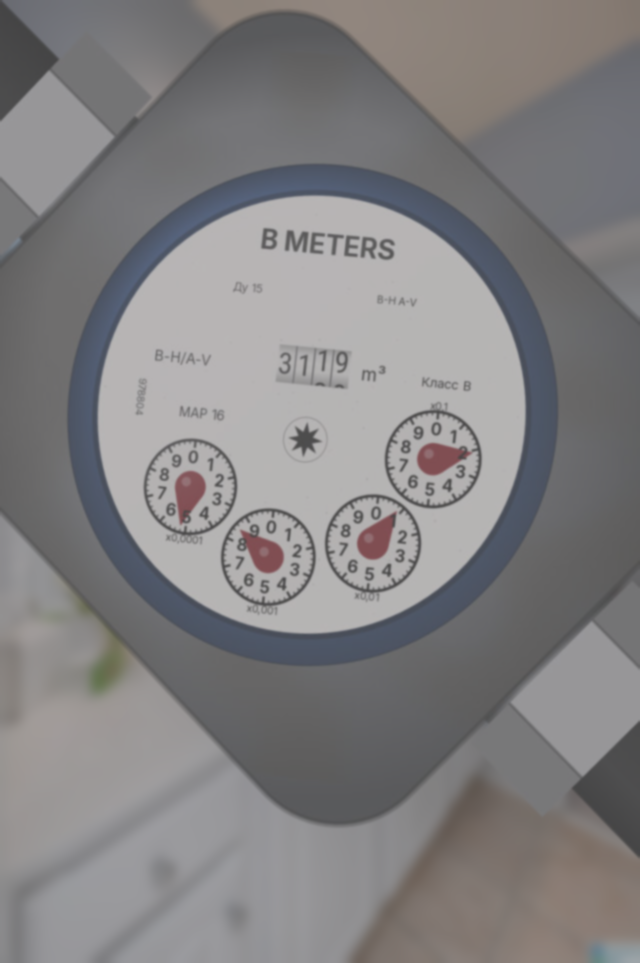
3119.2085 m³
